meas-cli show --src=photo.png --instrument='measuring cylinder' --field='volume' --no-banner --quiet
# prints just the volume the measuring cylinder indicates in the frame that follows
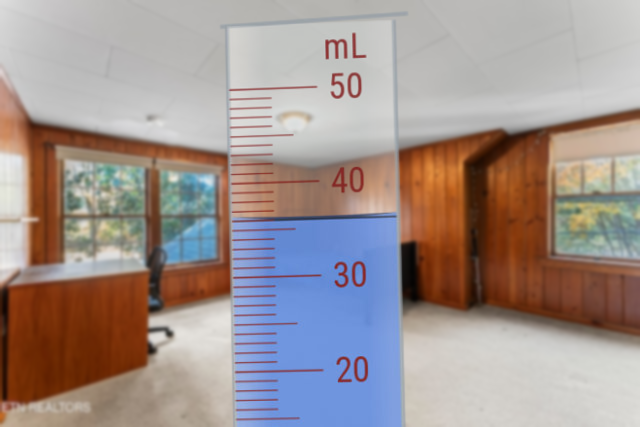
36 mL
